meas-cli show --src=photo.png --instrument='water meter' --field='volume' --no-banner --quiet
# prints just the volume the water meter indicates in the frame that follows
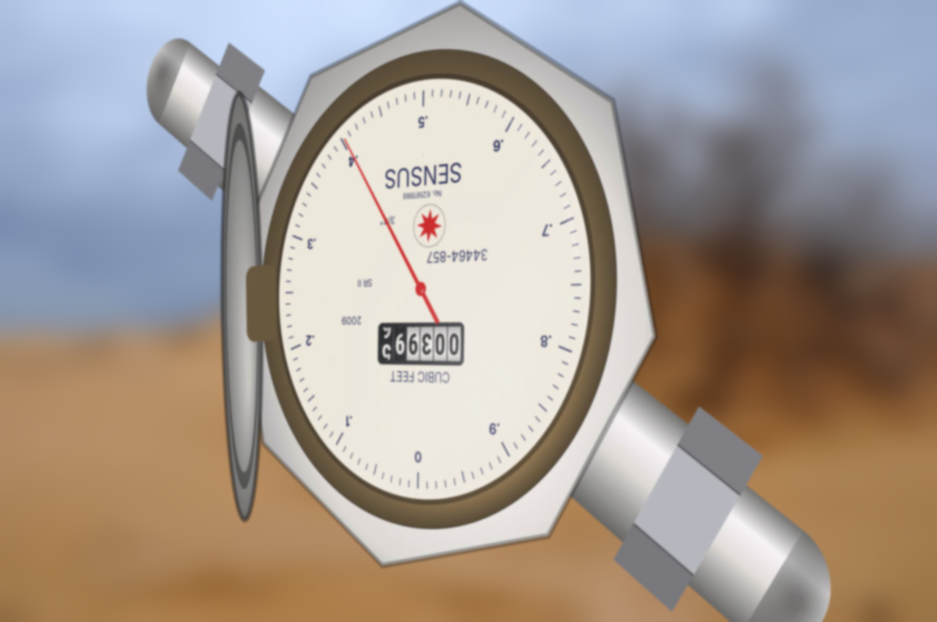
3995.40 ft³
